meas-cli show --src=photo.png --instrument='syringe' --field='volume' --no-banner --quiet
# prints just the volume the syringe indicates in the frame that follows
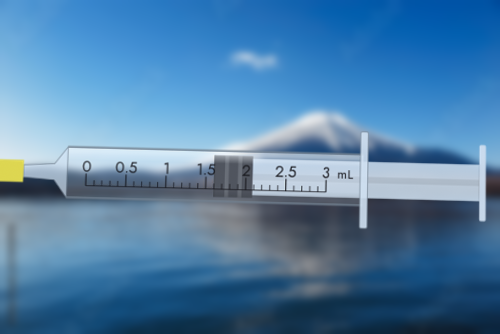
1.6 mL
